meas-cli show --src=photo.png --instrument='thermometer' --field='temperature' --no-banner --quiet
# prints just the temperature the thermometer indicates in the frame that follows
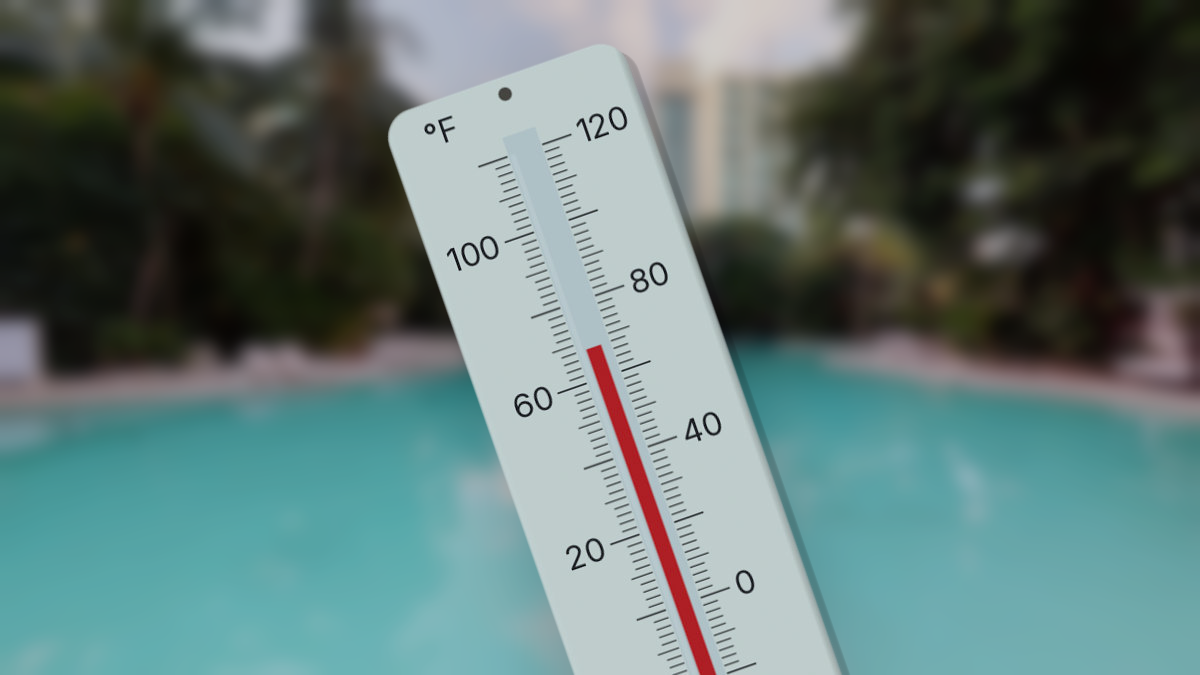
68 °F
